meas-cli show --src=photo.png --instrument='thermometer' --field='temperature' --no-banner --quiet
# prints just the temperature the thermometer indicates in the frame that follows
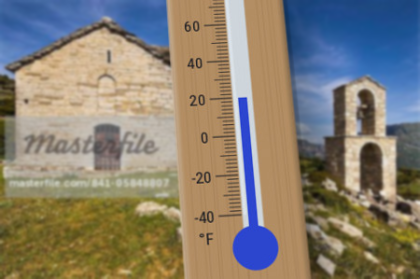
20 °F
